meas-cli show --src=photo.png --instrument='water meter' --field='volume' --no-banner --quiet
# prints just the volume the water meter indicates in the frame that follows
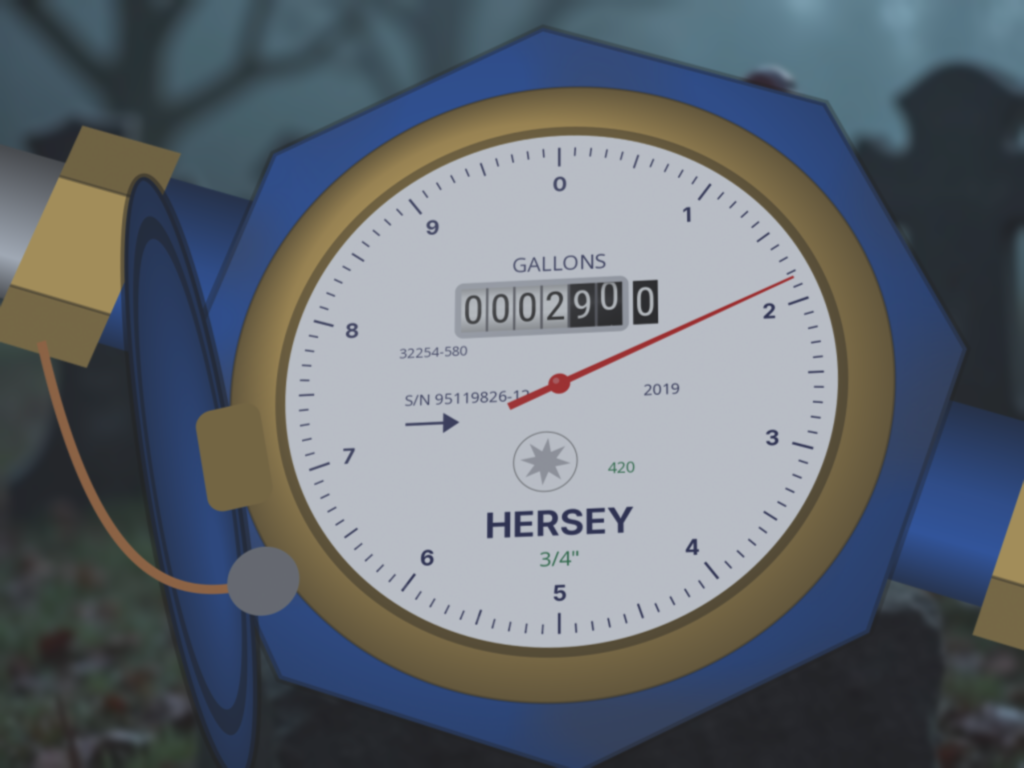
2901.8 gal
